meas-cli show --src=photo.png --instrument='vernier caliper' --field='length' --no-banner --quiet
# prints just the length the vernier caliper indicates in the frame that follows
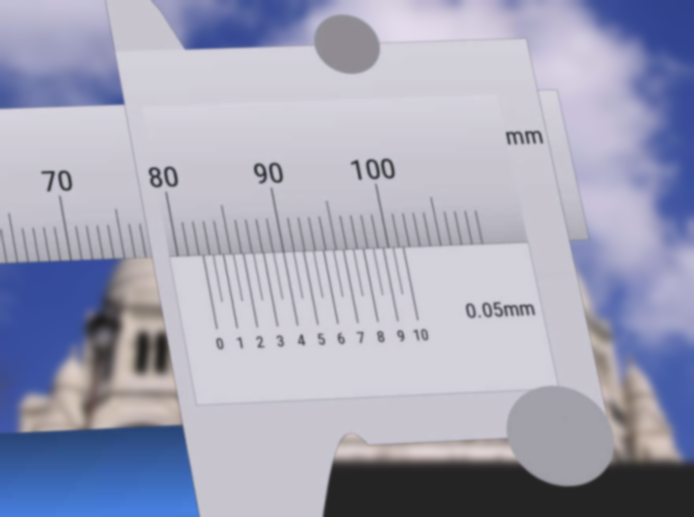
82.4 mm
